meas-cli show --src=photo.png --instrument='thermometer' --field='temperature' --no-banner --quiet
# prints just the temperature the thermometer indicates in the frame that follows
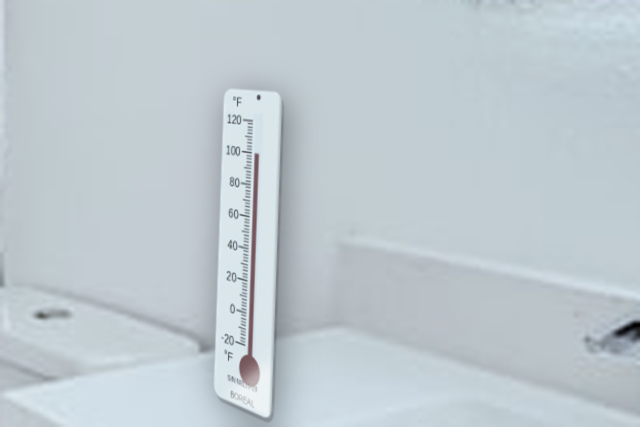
100 °F
